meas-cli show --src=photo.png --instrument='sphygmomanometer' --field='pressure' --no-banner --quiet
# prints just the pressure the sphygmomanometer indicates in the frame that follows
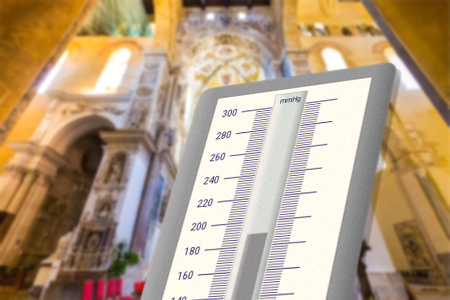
190 mmHg
